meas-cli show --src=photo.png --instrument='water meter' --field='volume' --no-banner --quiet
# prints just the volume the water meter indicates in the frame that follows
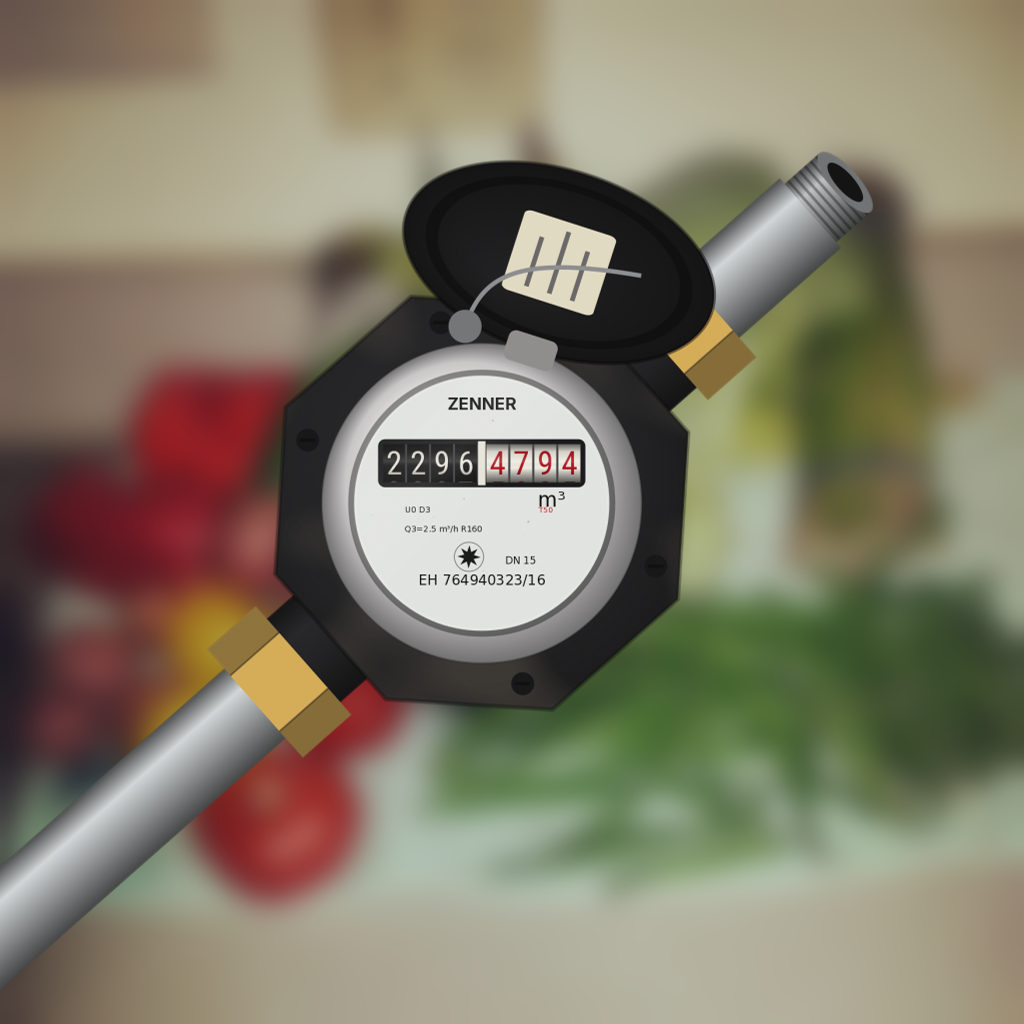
2296.4794 m³
